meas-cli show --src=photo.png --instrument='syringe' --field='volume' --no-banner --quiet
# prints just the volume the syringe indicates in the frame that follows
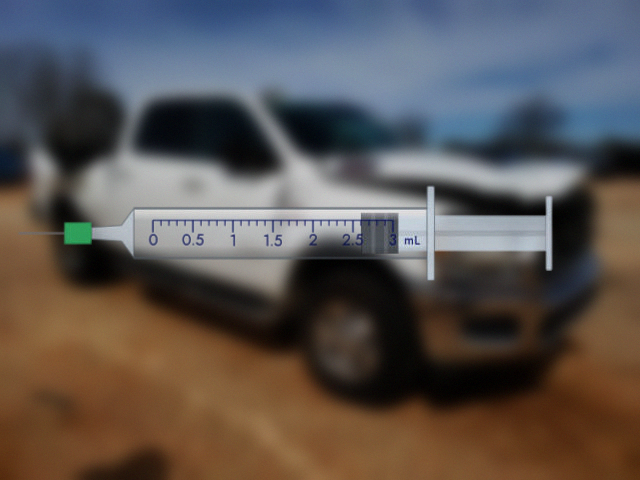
2.6 mL
